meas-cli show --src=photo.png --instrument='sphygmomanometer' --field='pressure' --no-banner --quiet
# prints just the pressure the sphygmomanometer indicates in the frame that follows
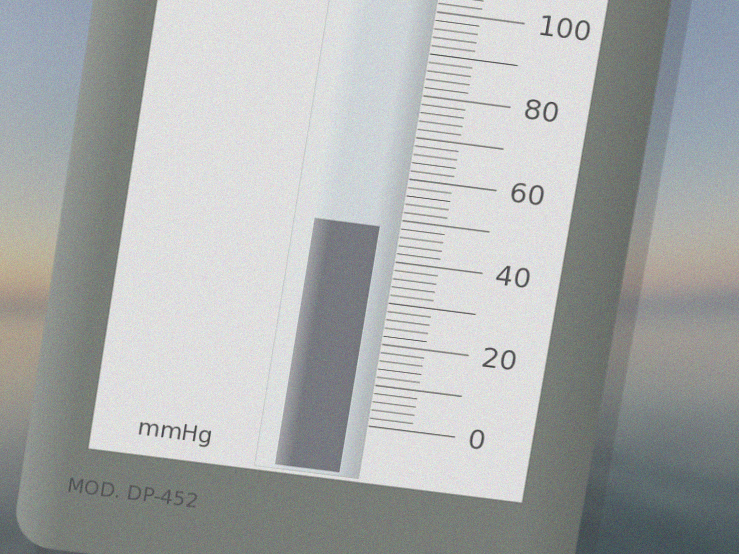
48 mmHg
